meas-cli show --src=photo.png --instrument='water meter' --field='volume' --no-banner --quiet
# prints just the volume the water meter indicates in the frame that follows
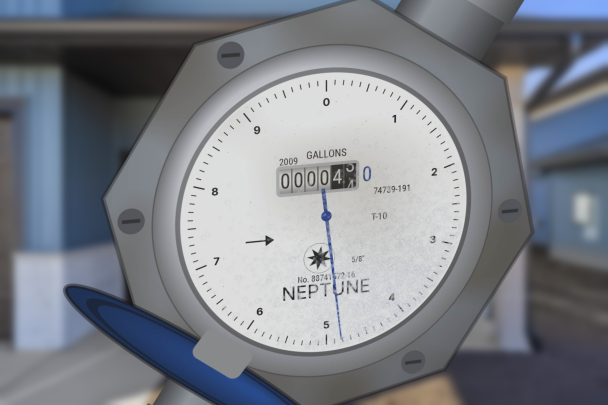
434.8 gal
